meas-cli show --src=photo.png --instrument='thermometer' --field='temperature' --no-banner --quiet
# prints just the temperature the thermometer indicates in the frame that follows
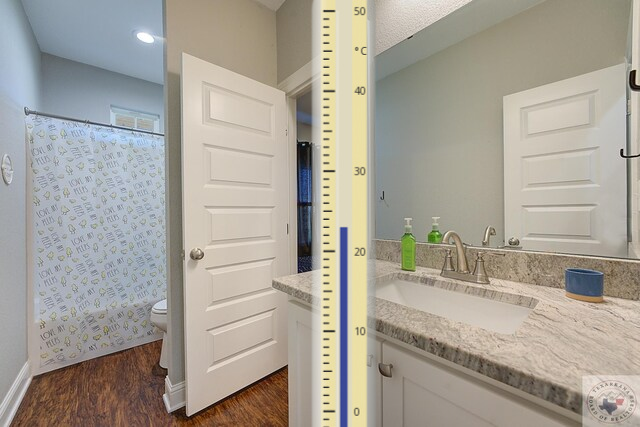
23 °C
